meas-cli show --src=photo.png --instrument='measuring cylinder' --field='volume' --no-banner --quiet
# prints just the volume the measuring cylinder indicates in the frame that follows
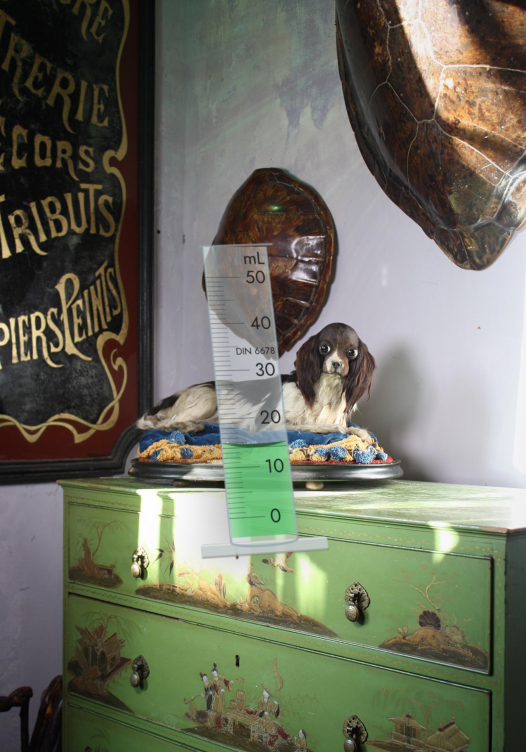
14 mL
